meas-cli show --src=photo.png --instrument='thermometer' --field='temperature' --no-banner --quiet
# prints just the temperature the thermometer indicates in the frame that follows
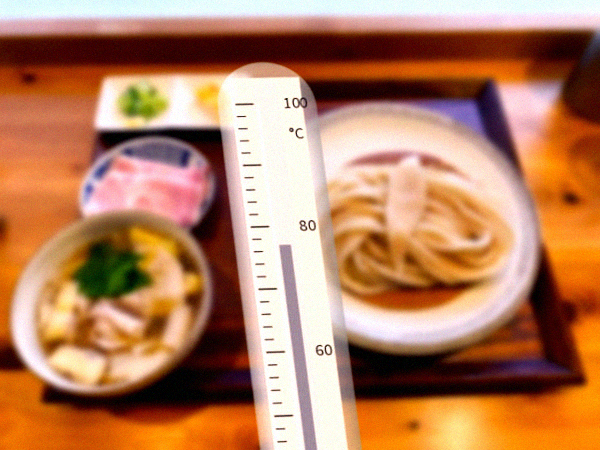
77 °C
